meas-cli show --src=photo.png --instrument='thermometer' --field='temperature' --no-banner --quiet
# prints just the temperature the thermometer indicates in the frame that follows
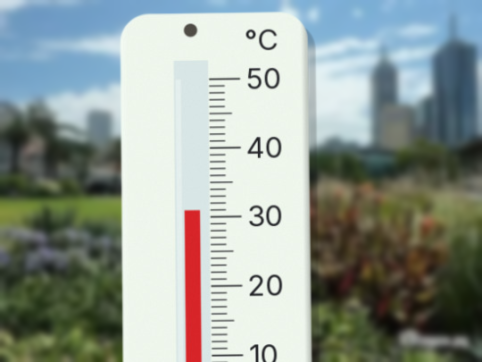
31 °C
